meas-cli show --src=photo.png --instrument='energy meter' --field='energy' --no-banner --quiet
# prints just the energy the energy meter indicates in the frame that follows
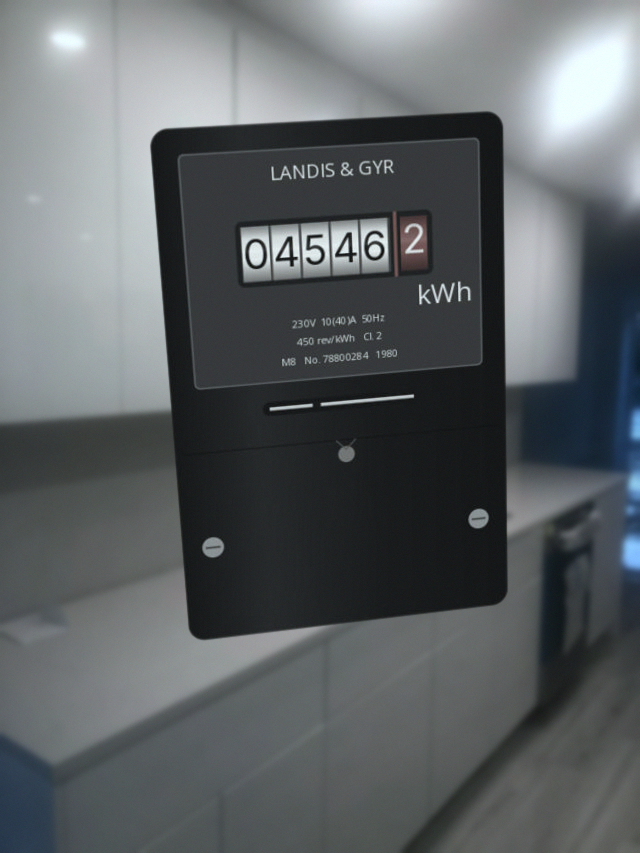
4546.2 kWh
